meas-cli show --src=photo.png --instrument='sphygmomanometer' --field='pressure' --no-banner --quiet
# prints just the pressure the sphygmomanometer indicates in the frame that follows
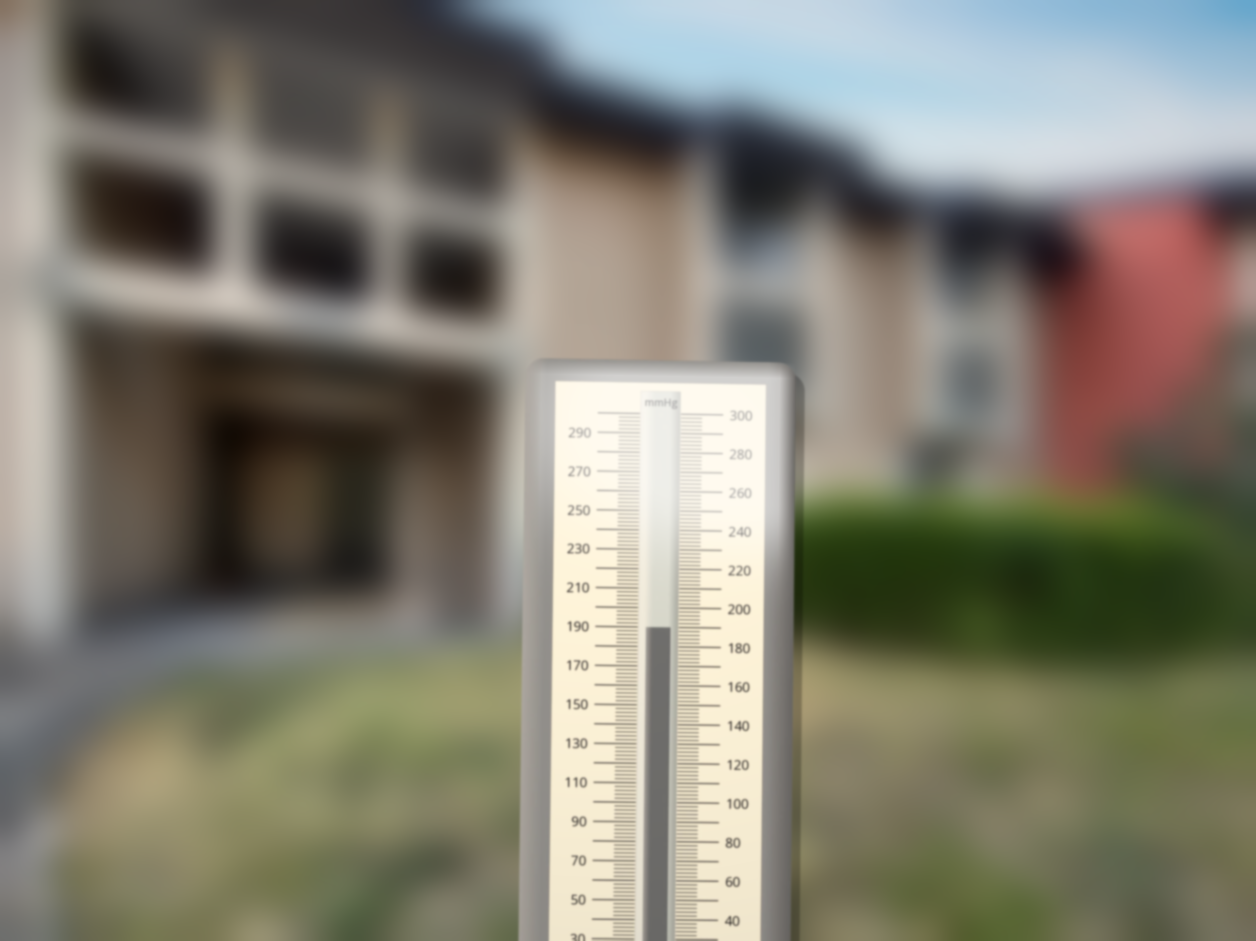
190 mmHg
